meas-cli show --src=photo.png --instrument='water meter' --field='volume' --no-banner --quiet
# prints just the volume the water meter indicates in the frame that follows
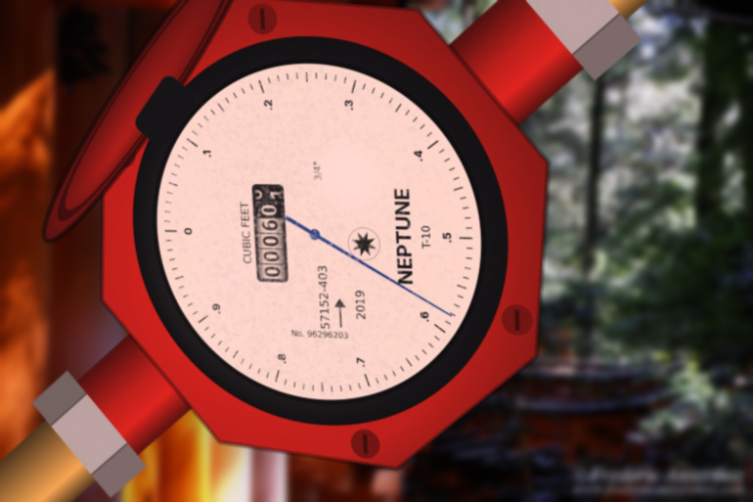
600.58 ft³
